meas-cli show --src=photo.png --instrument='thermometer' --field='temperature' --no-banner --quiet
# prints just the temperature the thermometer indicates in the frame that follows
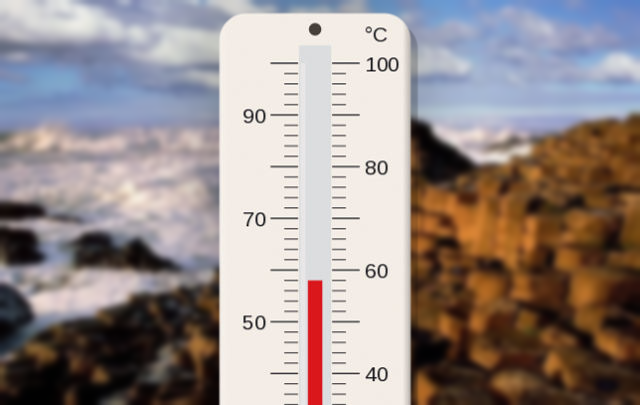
58 °C
